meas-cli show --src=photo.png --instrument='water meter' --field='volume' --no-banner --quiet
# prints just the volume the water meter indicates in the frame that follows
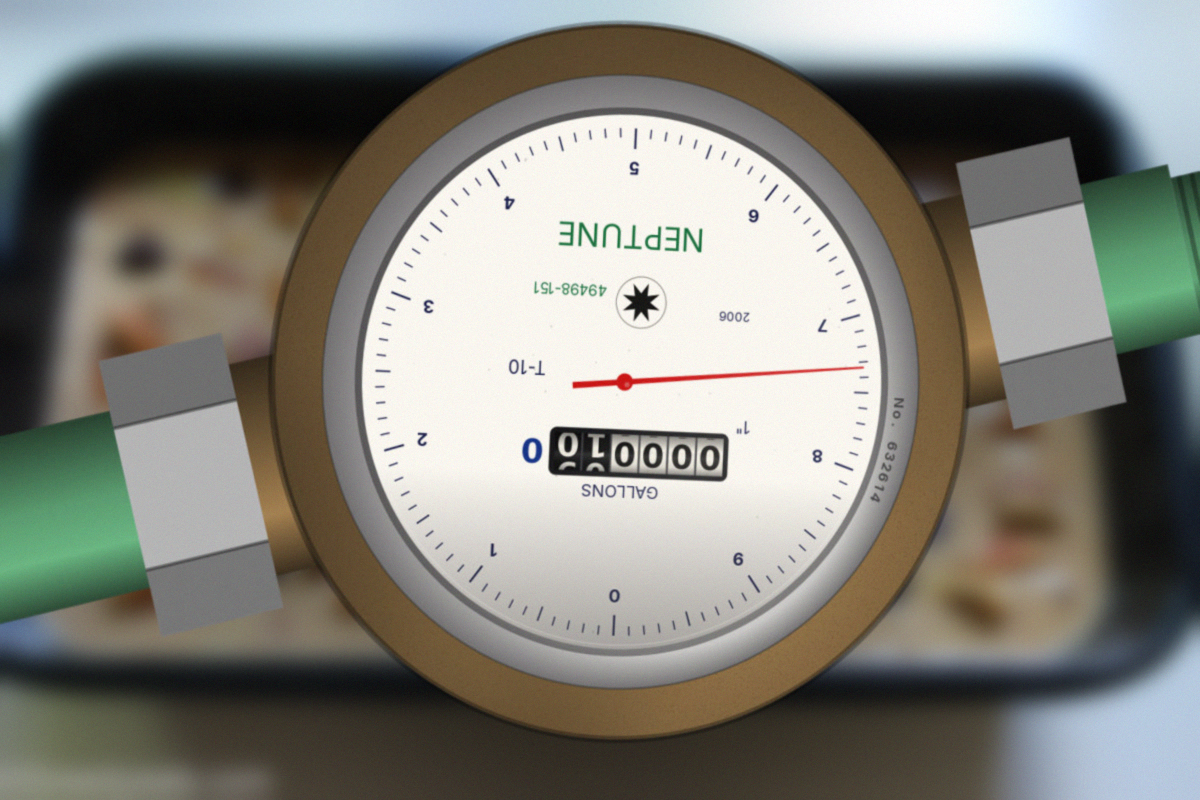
97.3 gal
